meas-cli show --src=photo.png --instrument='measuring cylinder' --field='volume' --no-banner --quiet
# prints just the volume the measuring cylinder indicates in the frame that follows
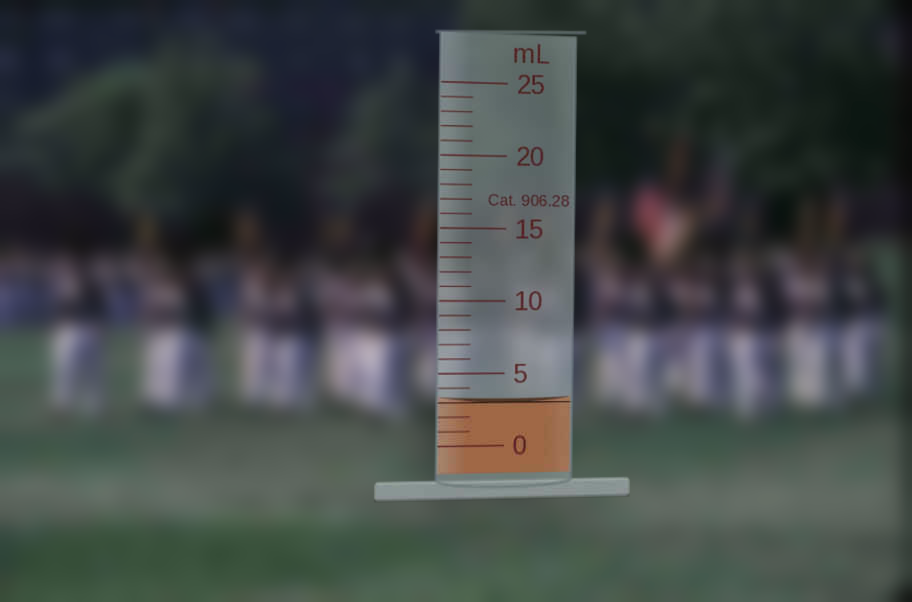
3 mL
